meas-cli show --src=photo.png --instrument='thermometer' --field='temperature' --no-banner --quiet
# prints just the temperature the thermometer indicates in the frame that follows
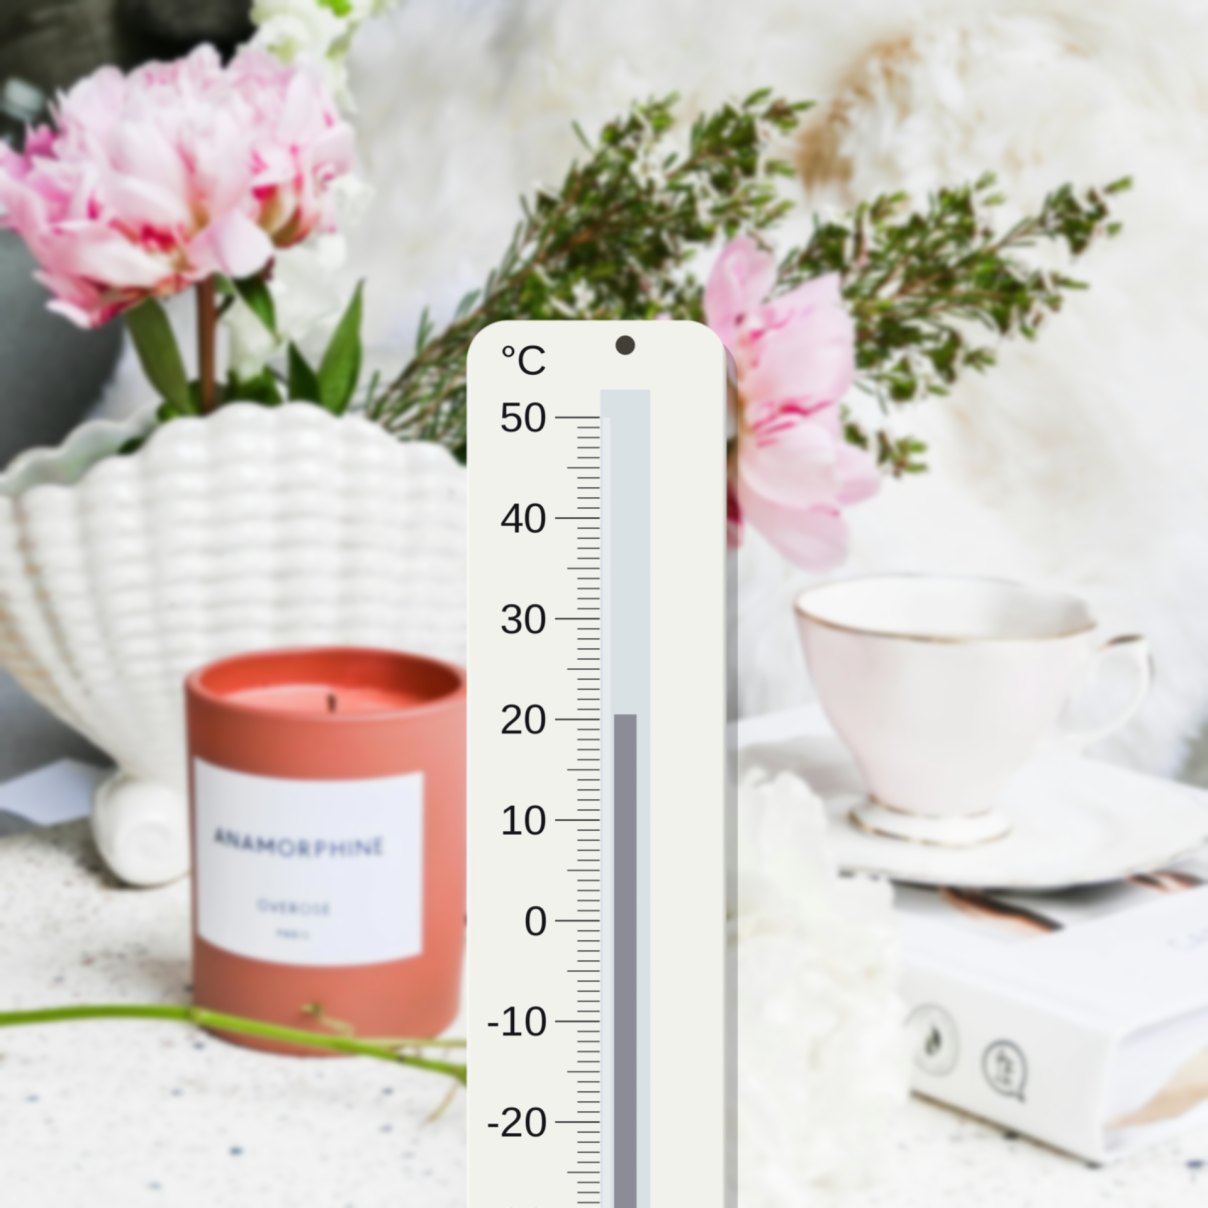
20.5 °C
